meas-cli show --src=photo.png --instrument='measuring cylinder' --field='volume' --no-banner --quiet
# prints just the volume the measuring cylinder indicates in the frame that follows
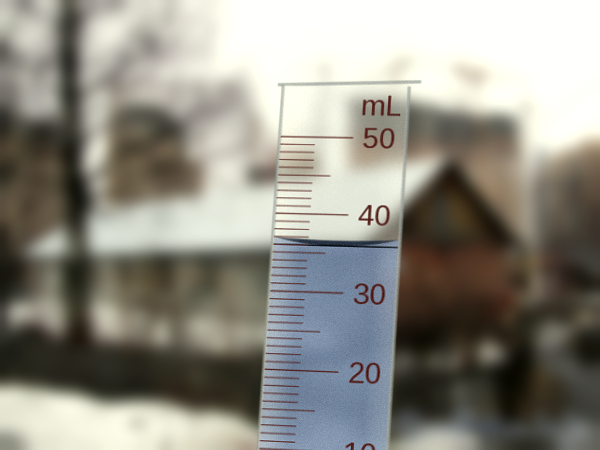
36 mL
